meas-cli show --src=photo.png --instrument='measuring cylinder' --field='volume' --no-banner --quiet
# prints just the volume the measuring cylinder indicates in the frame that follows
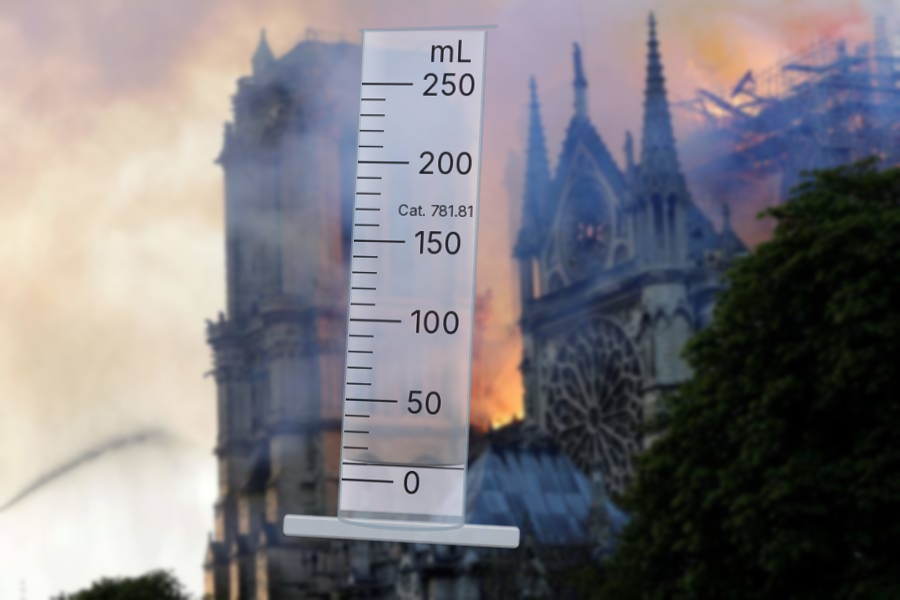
10 mL
